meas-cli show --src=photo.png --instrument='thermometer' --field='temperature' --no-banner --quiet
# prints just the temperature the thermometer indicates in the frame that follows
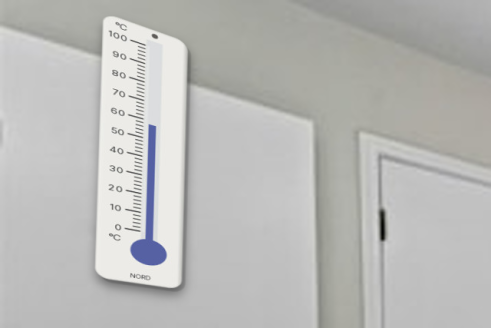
58 °C
